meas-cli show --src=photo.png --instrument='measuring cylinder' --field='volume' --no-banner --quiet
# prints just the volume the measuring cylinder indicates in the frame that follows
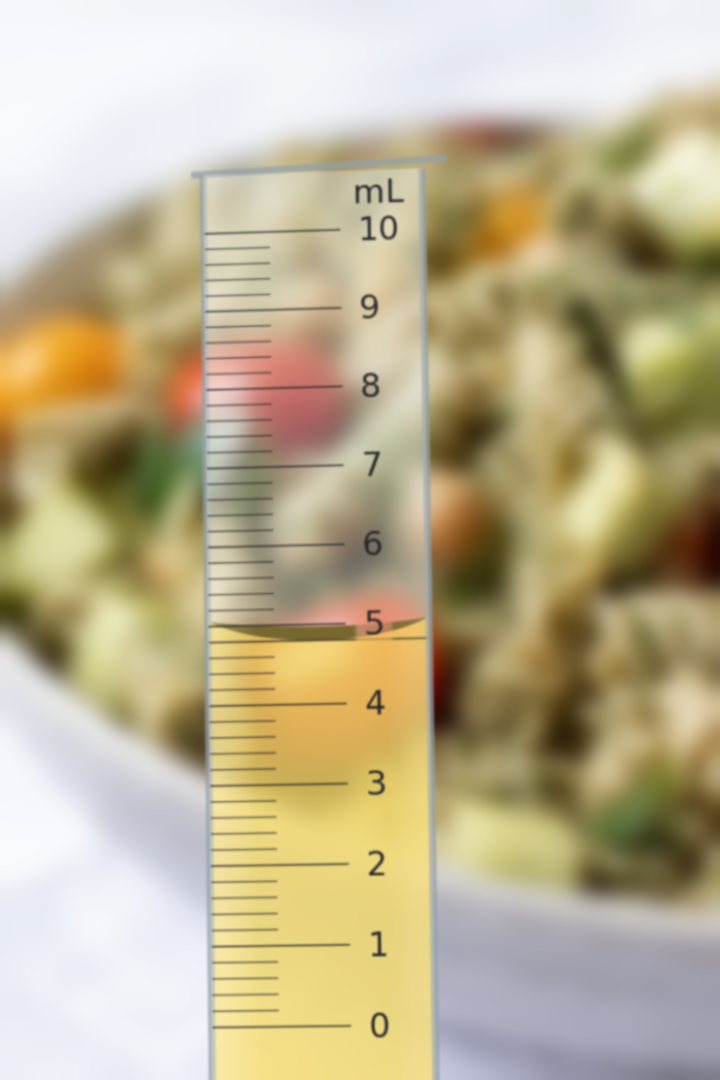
4.8 mL
